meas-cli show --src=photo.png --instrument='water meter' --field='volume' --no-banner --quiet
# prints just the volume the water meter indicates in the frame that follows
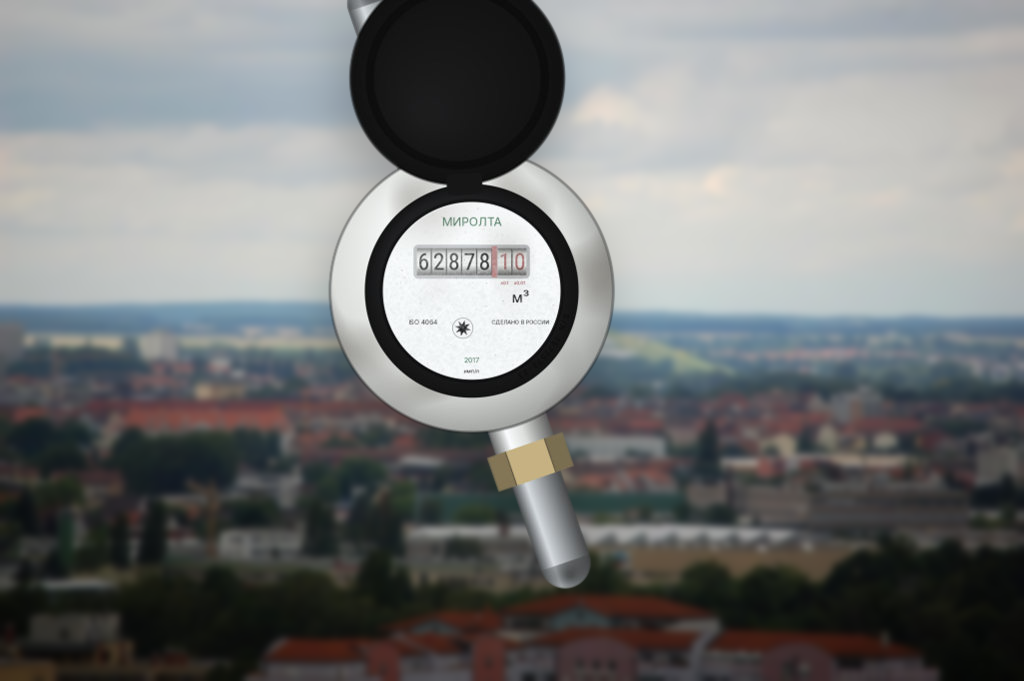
62878.10 m³
